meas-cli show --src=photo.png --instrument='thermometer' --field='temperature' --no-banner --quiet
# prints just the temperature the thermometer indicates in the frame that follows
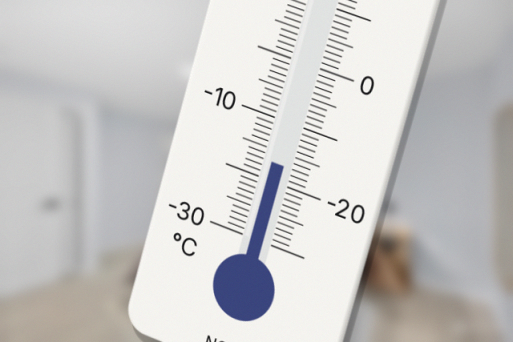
-17 °C
